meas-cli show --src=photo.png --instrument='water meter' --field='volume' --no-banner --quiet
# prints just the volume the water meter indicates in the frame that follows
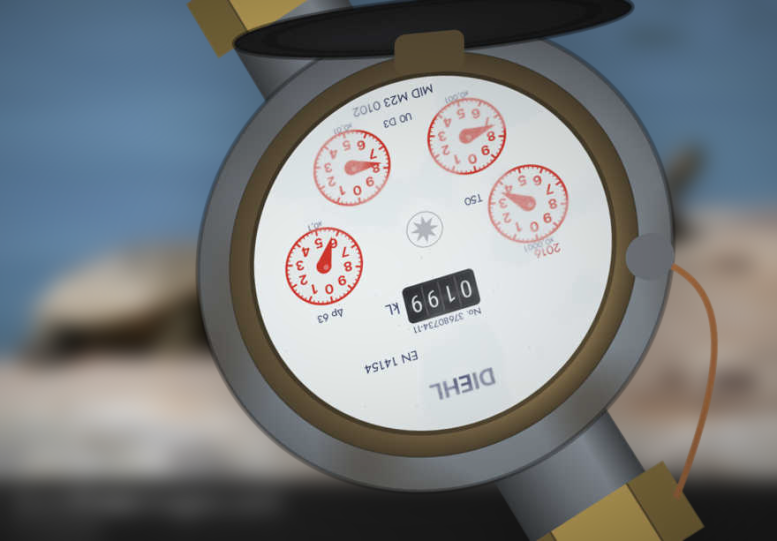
199.5773 kL
